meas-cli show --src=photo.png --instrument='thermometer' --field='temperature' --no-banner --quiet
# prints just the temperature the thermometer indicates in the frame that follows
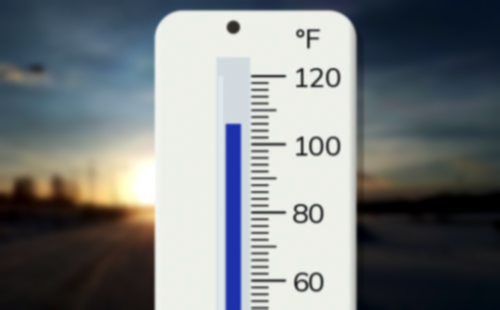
106 °F
